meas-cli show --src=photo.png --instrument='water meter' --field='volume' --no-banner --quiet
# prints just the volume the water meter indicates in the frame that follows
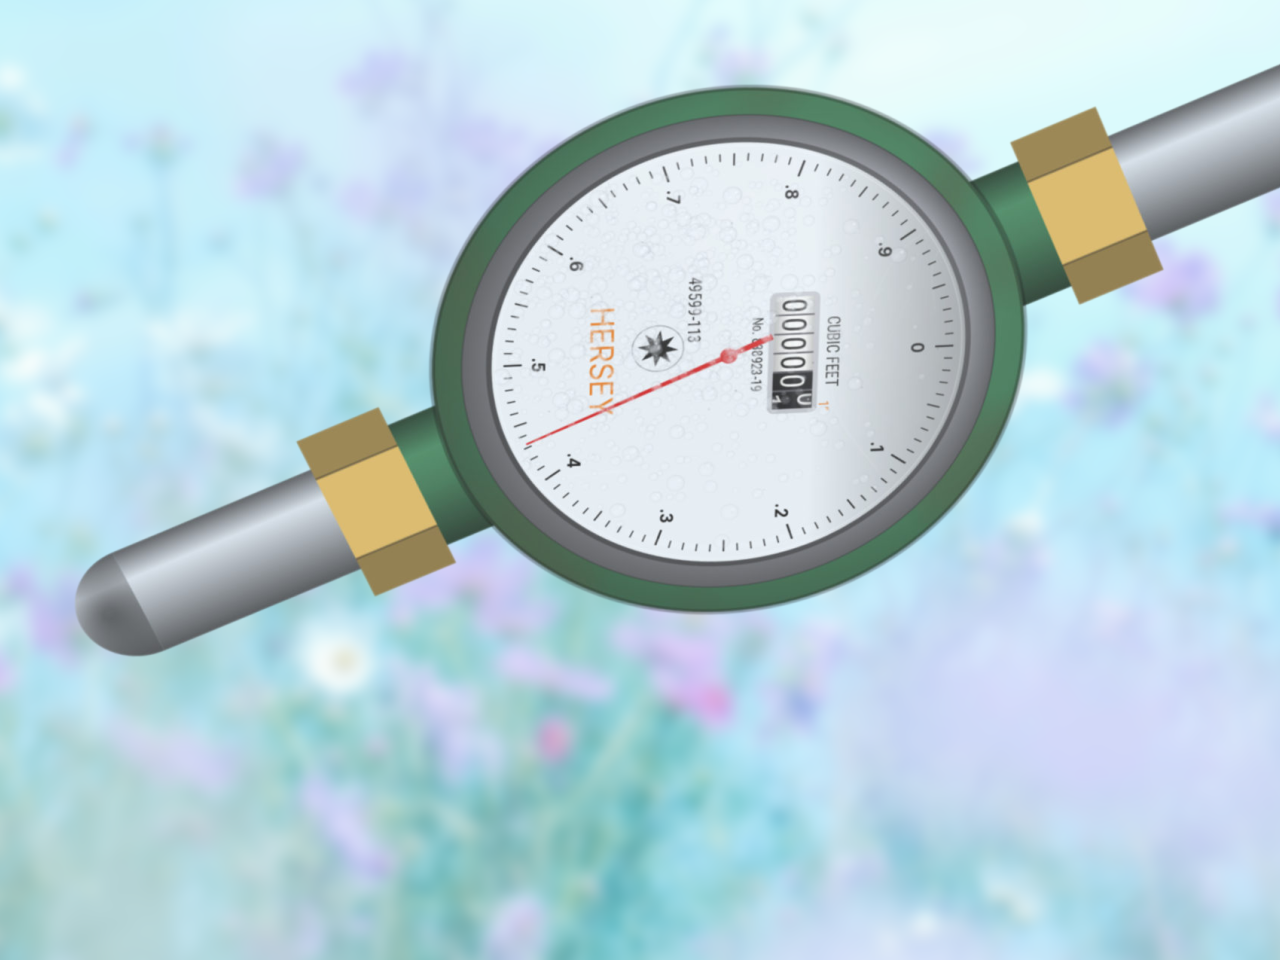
0.43 ft³
